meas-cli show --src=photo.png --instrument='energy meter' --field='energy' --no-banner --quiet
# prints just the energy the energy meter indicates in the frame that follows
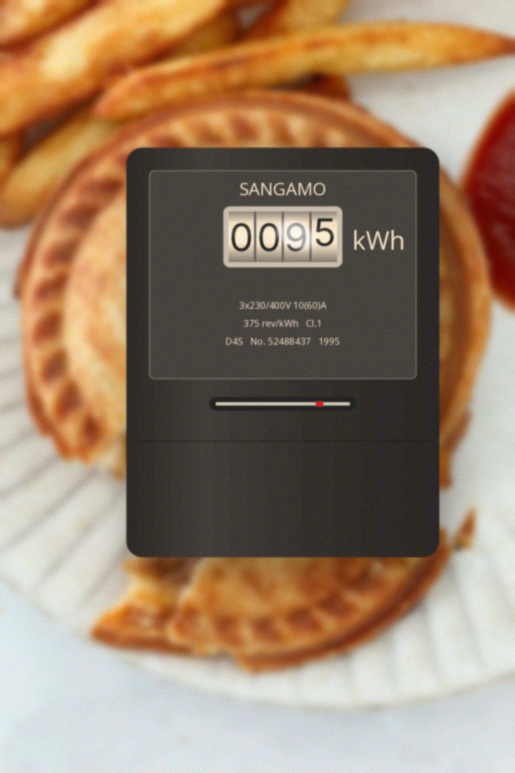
95 kWh
